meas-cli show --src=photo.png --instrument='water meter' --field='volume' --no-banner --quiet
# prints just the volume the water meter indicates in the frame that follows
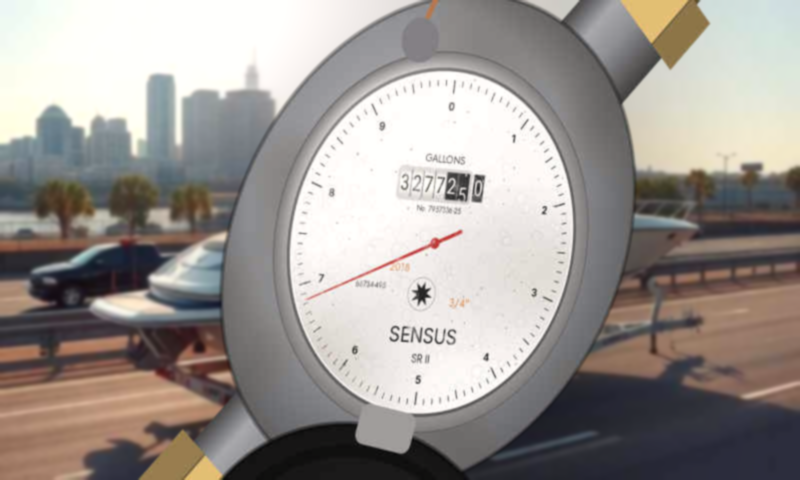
3277246.8 gal
